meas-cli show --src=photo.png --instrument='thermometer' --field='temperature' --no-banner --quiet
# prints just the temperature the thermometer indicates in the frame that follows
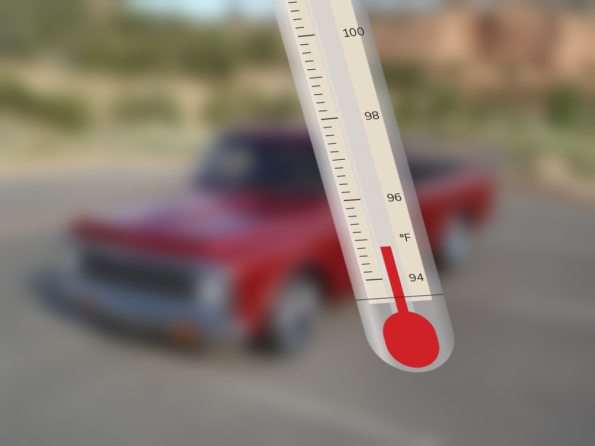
94.8 °F
